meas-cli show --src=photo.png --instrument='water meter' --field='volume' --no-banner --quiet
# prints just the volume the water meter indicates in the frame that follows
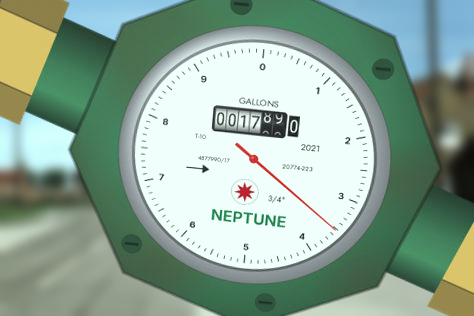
17893.5 gal
